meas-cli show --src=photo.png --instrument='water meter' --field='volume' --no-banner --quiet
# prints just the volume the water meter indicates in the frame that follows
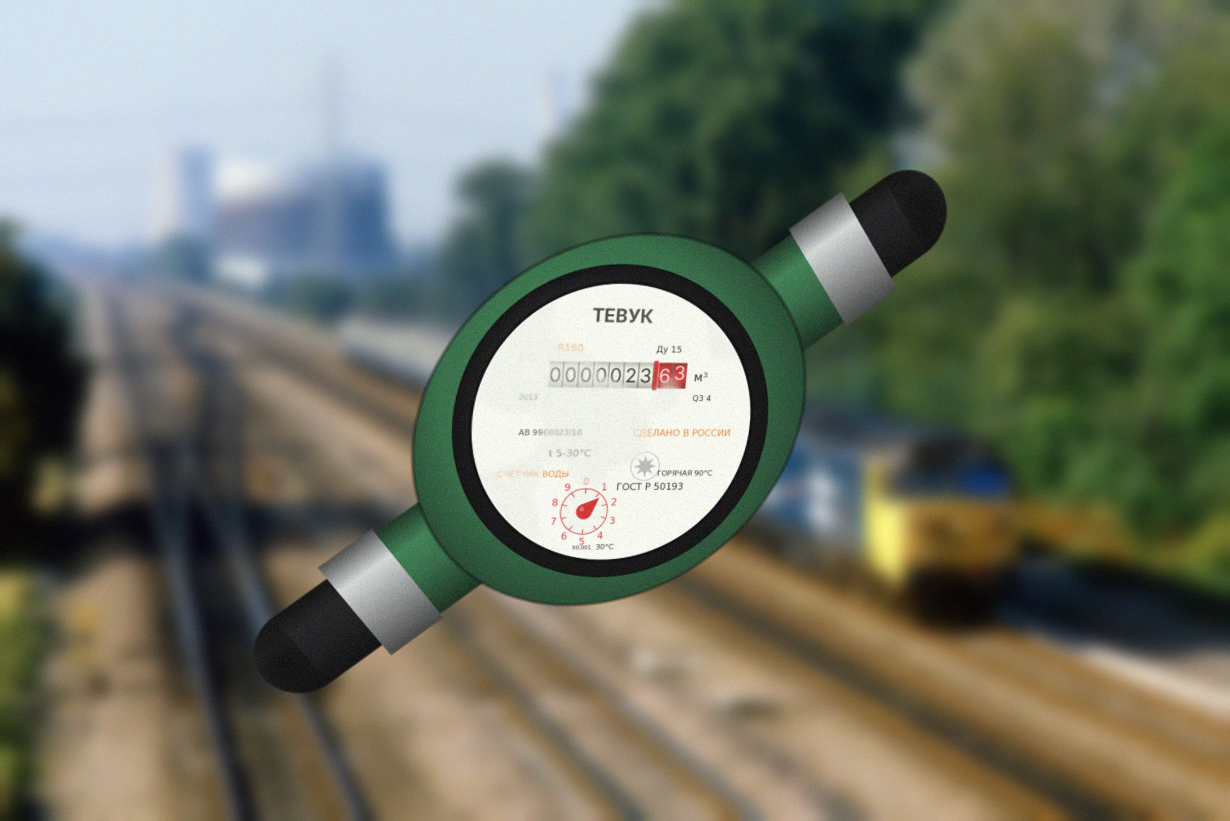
23.631 m³
